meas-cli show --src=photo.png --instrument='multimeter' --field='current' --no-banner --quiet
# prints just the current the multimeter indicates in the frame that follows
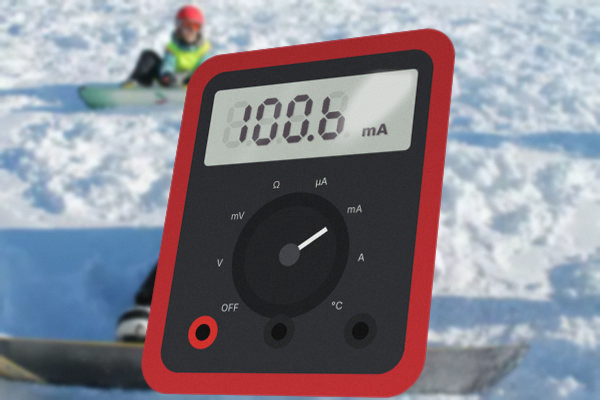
100.6 mA
